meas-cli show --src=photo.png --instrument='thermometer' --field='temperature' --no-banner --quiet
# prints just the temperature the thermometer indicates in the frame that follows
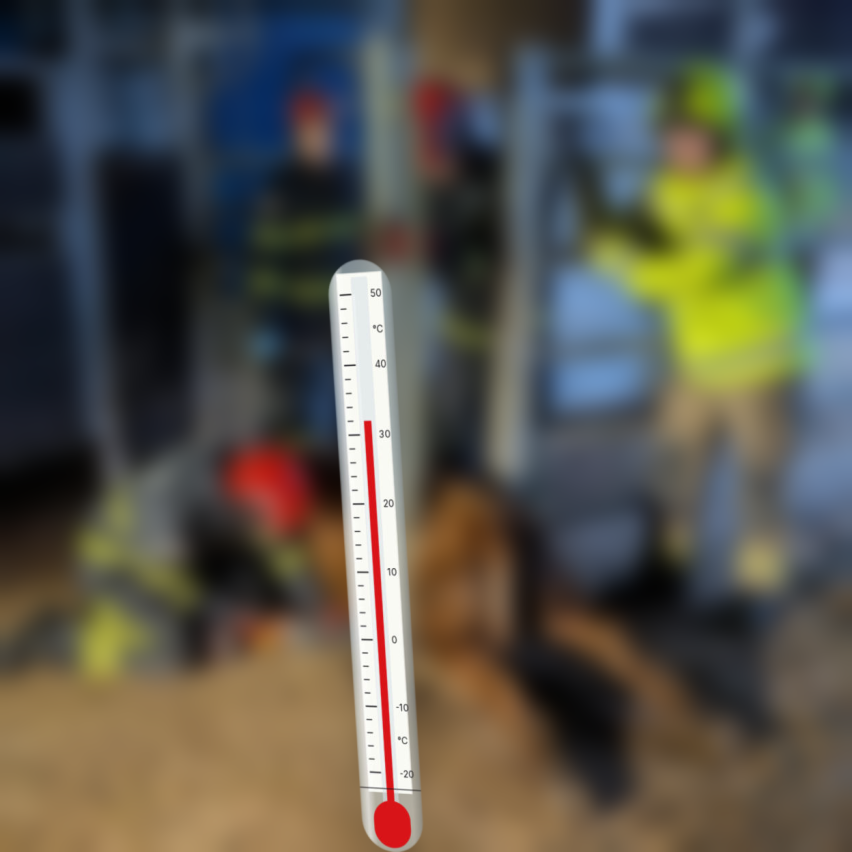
32 °C
